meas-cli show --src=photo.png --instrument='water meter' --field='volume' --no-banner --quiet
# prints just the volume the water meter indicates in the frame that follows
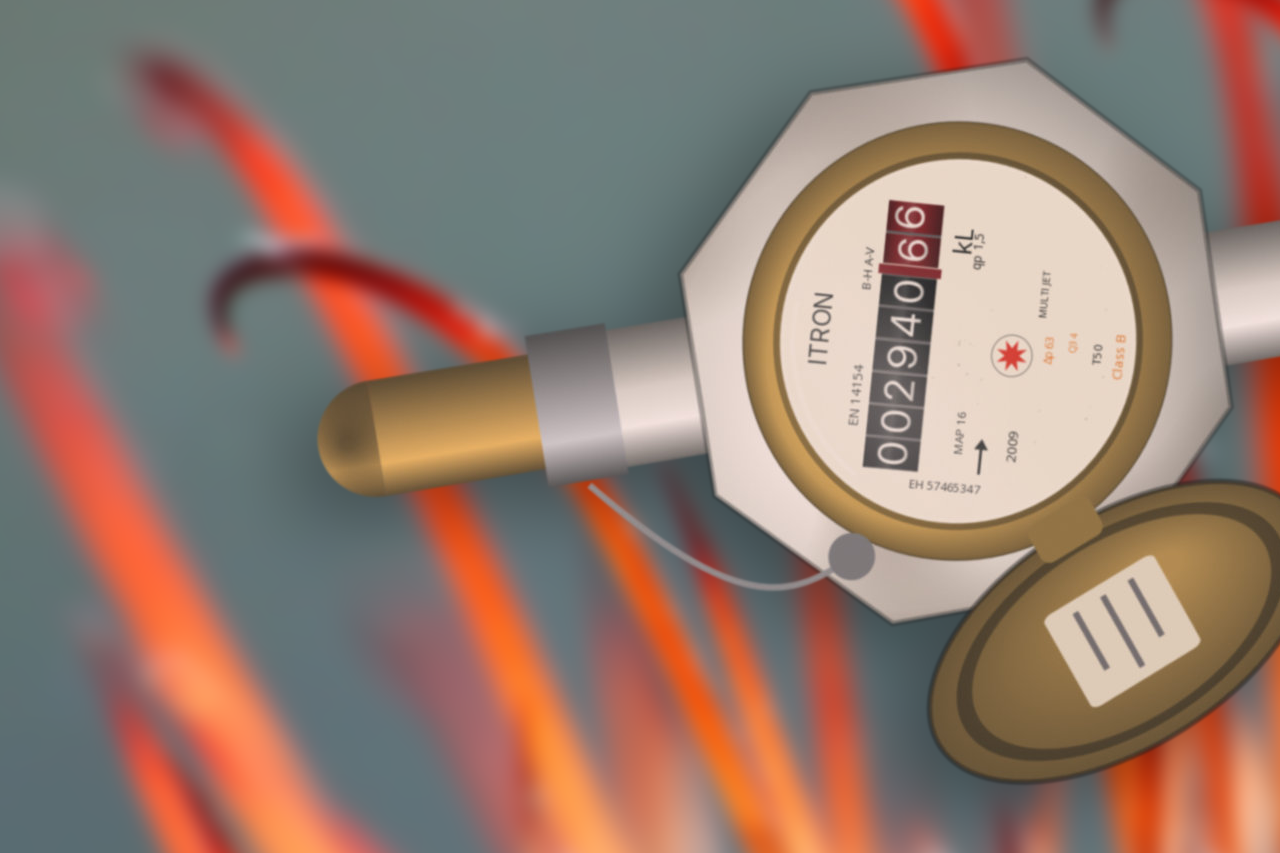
2940.66 kL
